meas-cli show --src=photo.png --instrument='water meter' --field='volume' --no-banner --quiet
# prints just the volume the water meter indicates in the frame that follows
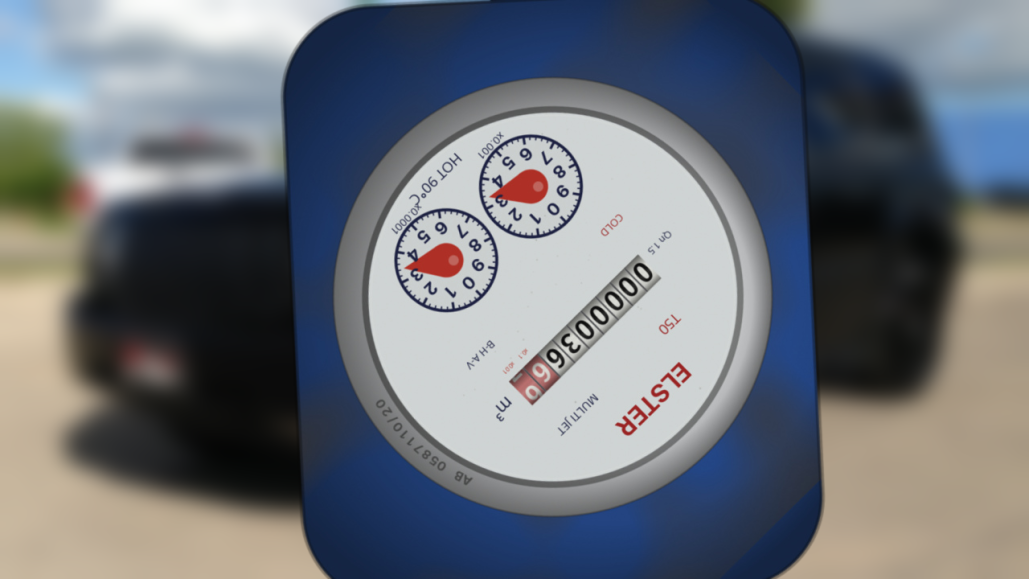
36.6633 m³
